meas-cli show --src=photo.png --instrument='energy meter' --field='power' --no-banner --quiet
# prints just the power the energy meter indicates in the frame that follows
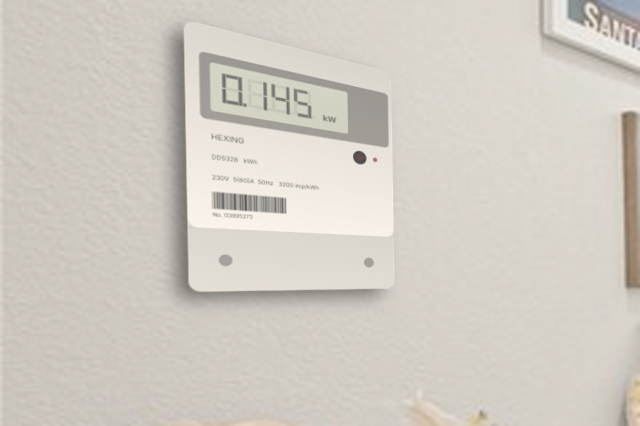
0.145 kW
